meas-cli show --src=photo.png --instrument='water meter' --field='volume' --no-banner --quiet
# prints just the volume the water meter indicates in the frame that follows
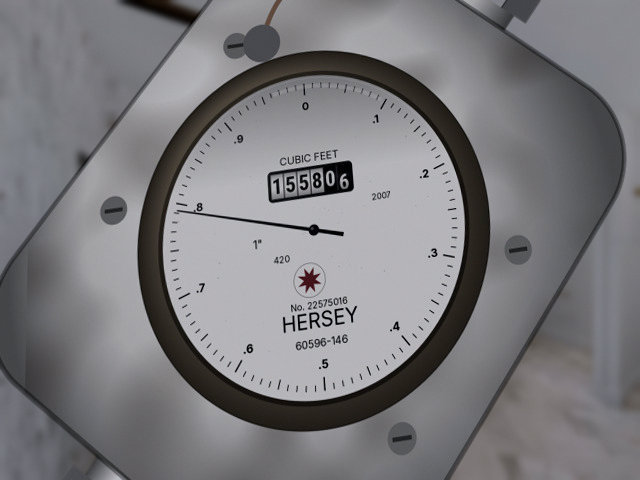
155805.79 ft³
